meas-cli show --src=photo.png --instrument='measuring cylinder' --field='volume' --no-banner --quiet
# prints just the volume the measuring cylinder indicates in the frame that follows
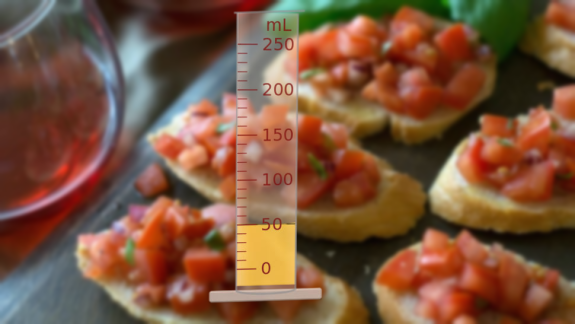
50 mL
